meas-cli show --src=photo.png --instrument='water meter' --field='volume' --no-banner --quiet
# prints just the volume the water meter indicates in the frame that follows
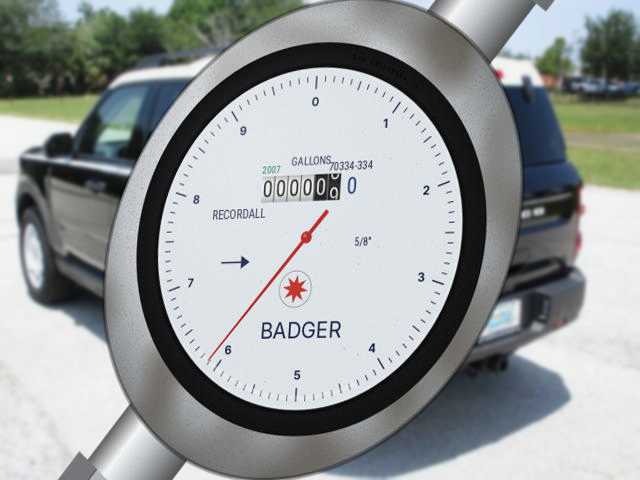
86.1 gal
